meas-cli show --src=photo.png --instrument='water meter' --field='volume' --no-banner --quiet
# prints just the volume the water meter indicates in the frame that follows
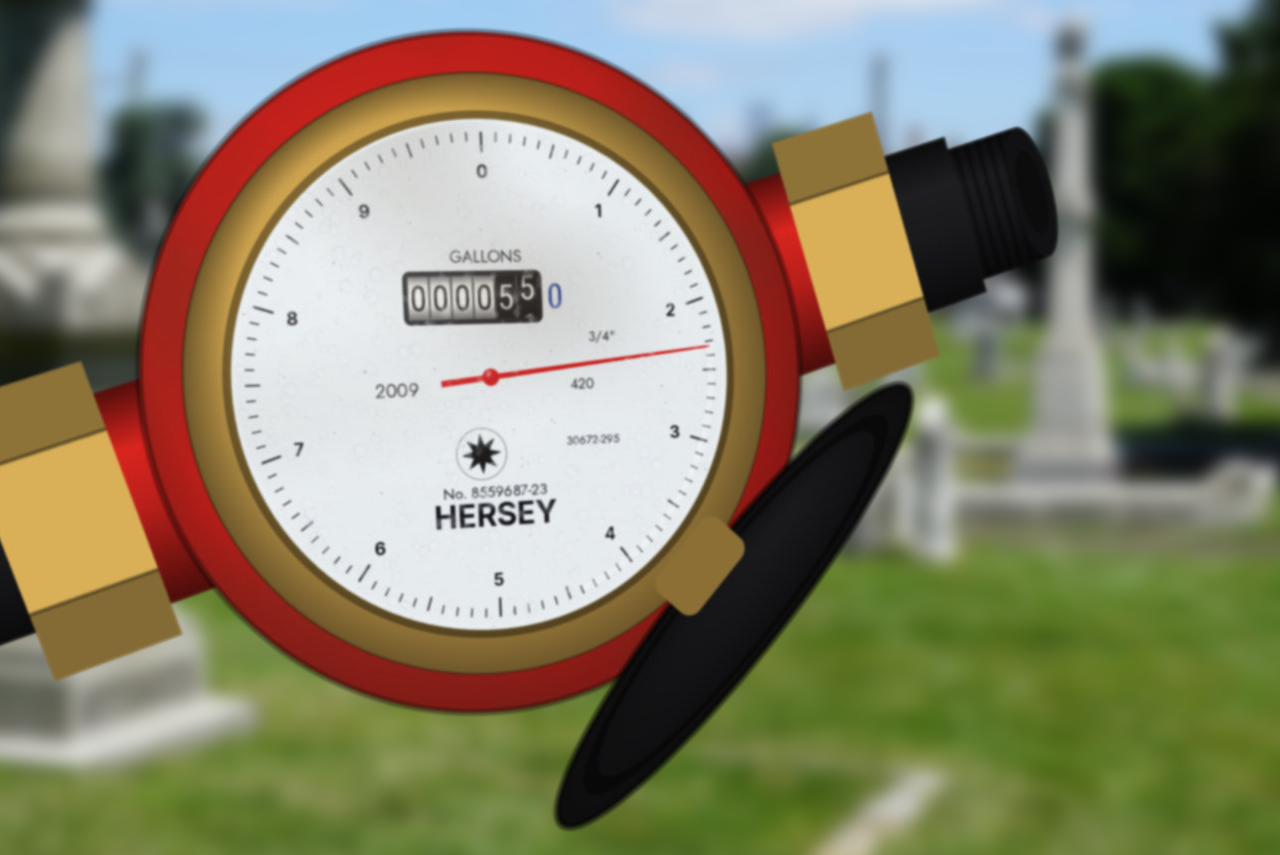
552.3 gal
